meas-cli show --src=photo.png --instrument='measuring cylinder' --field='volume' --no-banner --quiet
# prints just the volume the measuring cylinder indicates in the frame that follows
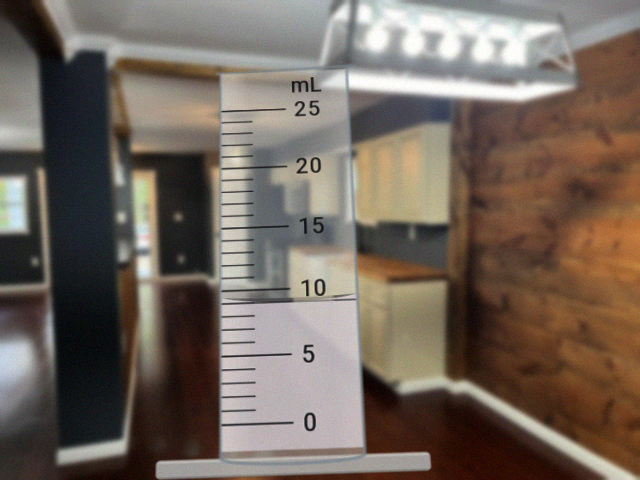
9 mL
